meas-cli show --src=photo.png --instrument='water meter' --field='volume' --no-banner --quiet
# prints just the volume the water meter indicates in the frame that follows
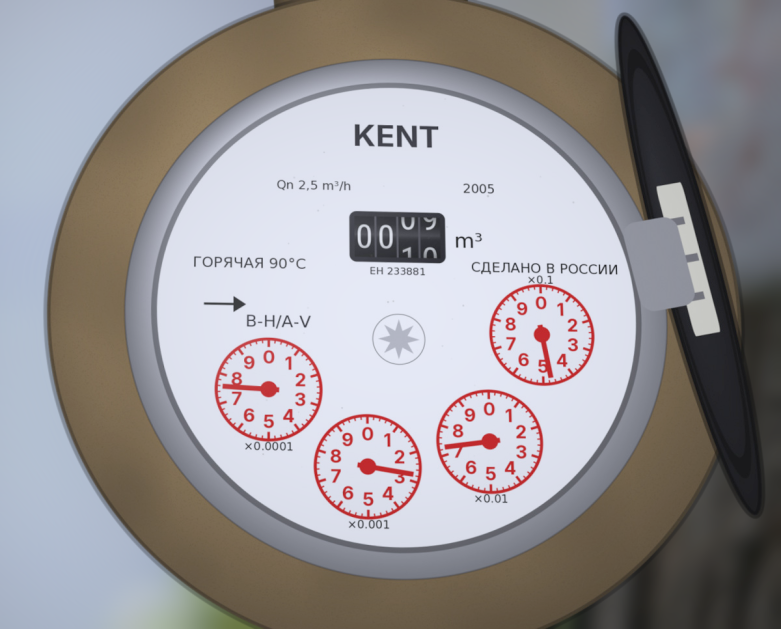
9.4727 m³
